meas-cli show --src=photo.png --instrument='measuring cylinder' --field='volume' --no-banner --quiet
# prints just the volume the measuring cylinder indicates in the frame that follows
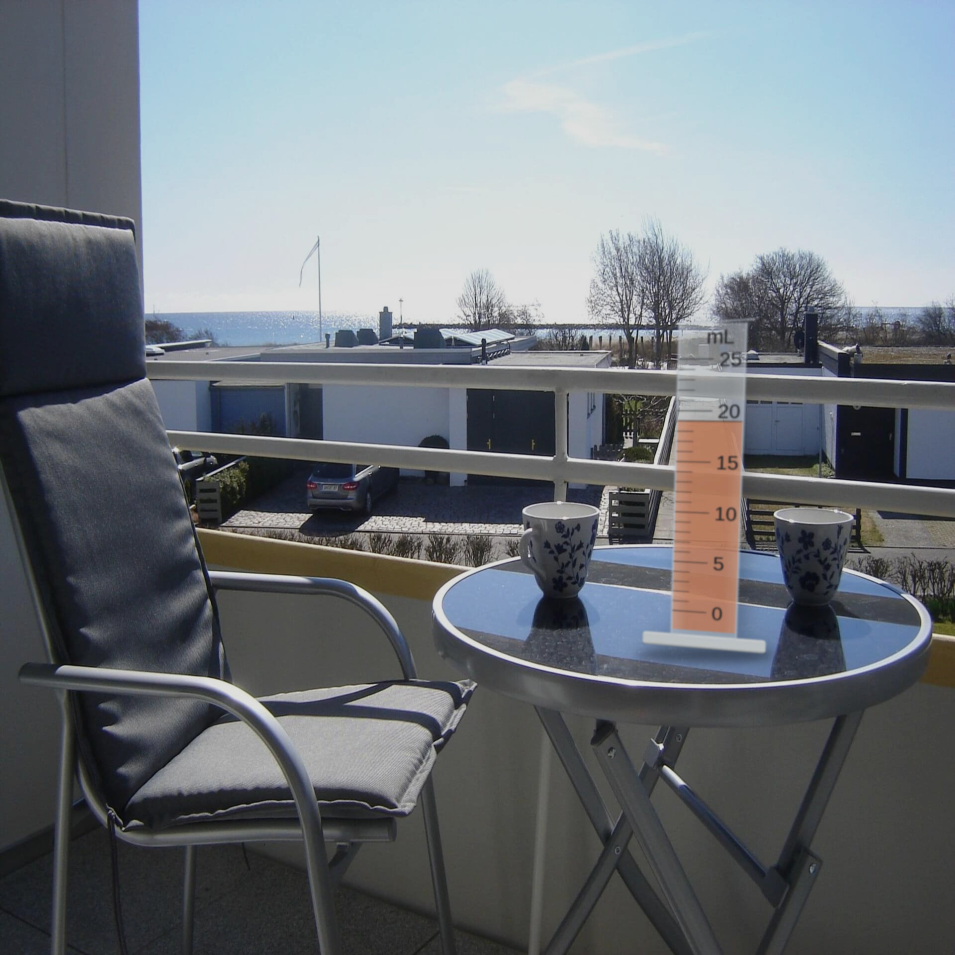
19 mL
